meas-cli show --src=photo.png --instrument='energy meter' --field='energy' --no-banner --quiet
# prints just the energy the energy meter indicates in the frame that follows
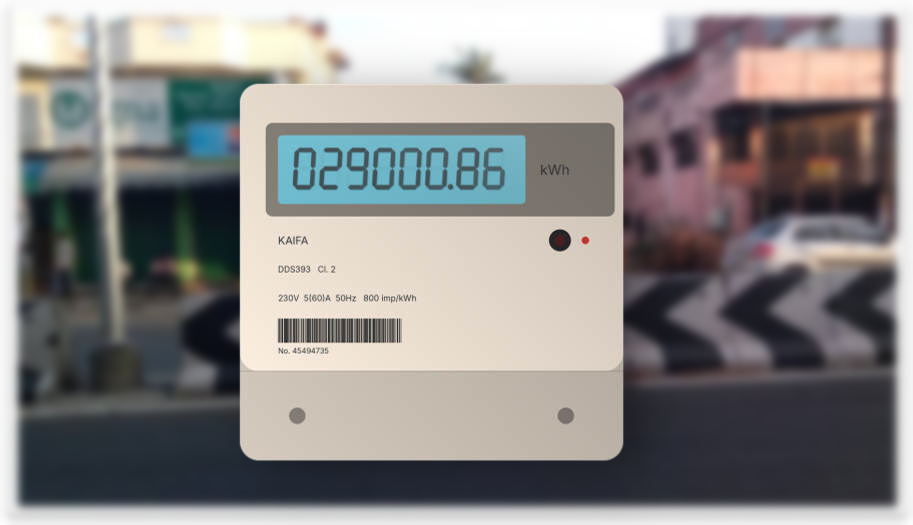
29000.86 kWh
